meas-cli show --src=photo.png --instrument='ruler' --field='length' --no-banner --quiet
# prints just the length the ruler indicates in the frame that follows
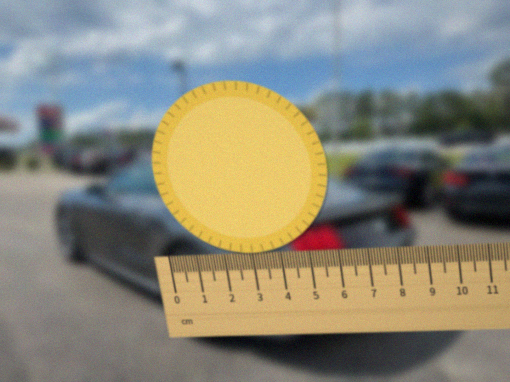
6 cm
